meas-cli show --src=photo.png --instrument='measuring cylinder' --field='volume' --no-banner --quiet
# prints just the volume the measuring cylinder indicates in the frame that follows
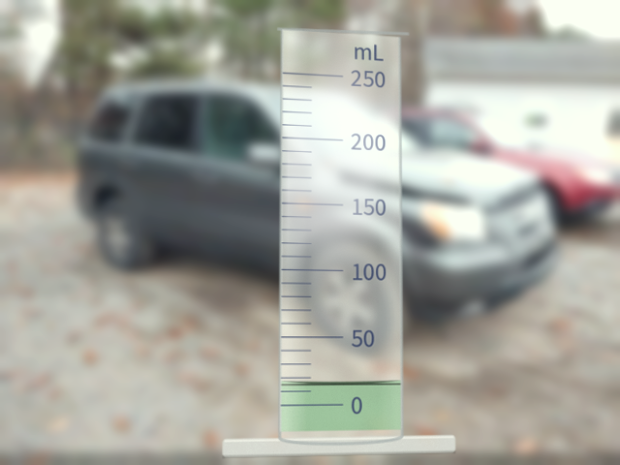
15 mL
